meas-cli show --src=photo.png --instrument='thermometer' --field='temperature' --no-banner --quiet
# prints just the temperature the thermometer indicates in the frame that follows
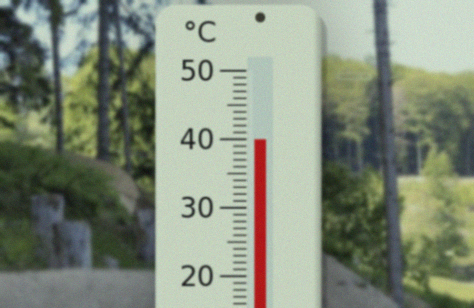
40 °C
